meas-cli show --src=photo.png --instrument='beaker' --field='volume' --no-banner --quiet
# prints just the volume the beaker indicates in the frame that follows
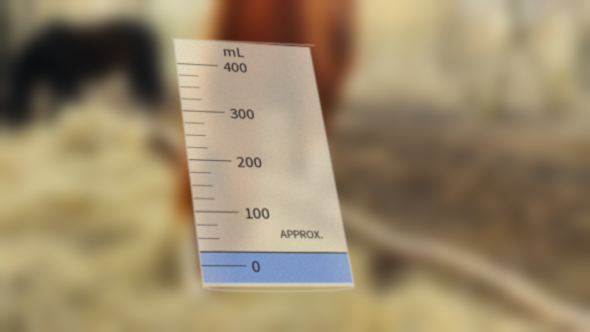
25 mL
